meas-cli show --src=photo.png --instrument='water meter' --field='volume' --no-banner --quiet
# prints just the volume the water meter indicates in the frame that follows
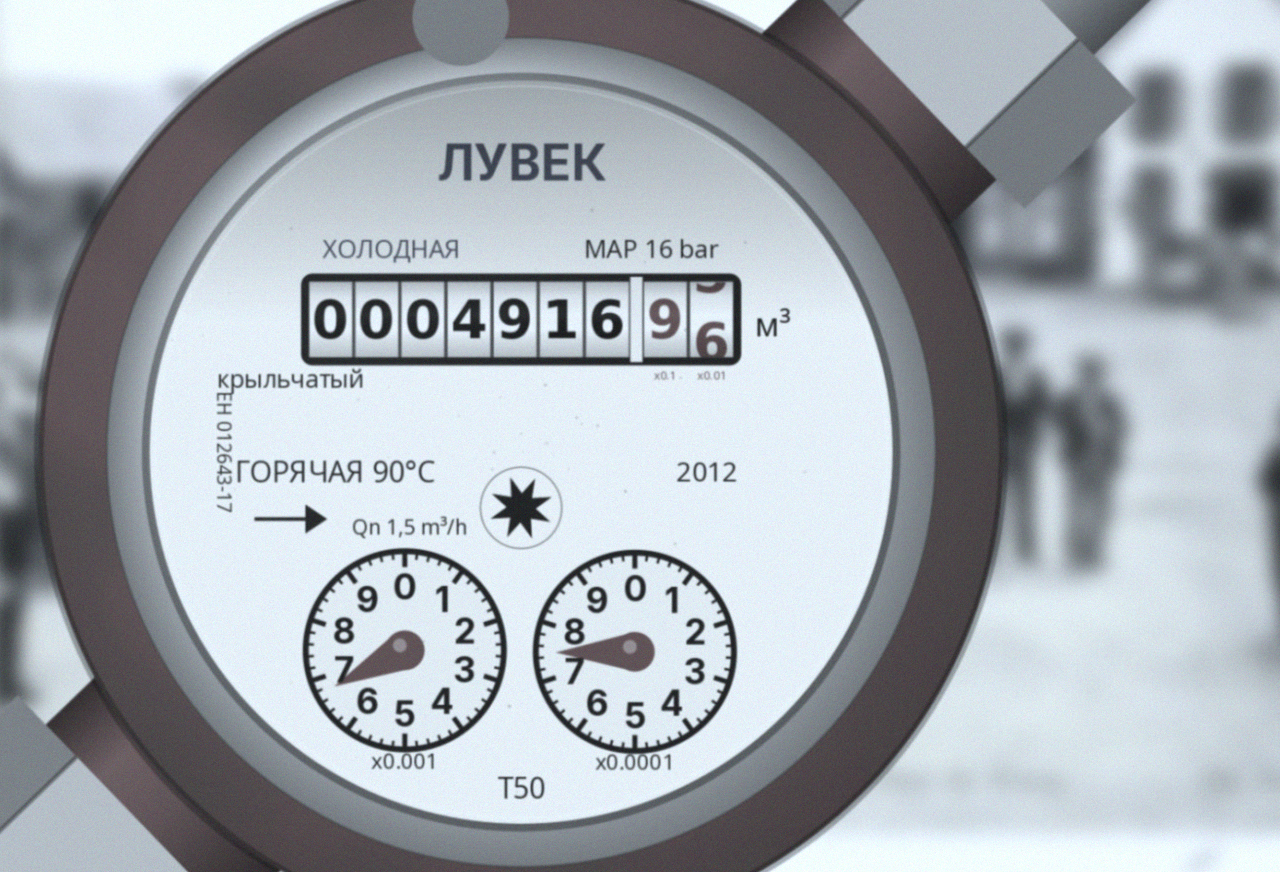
4916.9567 m³
